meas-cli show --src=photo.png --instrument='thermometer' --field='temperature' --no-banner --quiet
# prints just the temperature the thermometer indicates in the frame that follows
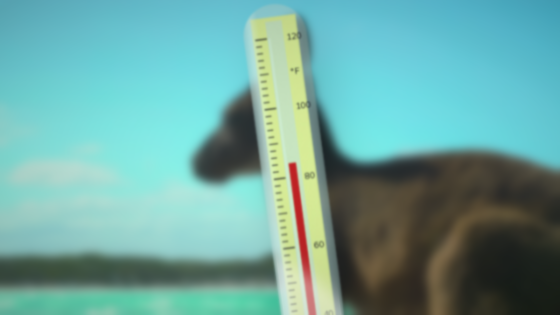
84 °F
